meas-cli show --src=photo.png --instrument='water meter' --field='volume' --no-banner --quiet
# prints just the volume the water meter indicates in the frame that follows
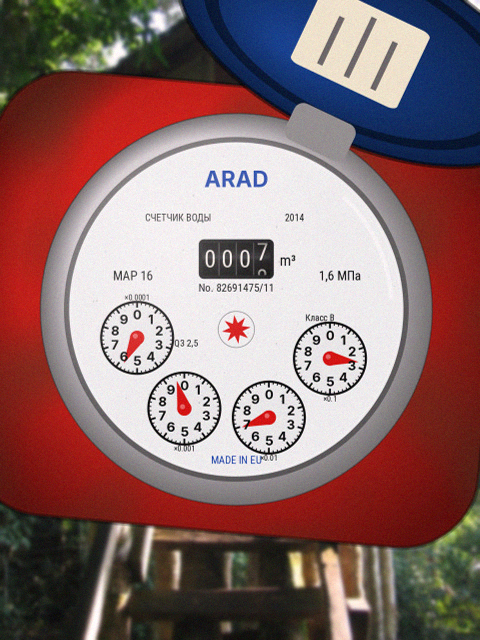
7.2695 m³
